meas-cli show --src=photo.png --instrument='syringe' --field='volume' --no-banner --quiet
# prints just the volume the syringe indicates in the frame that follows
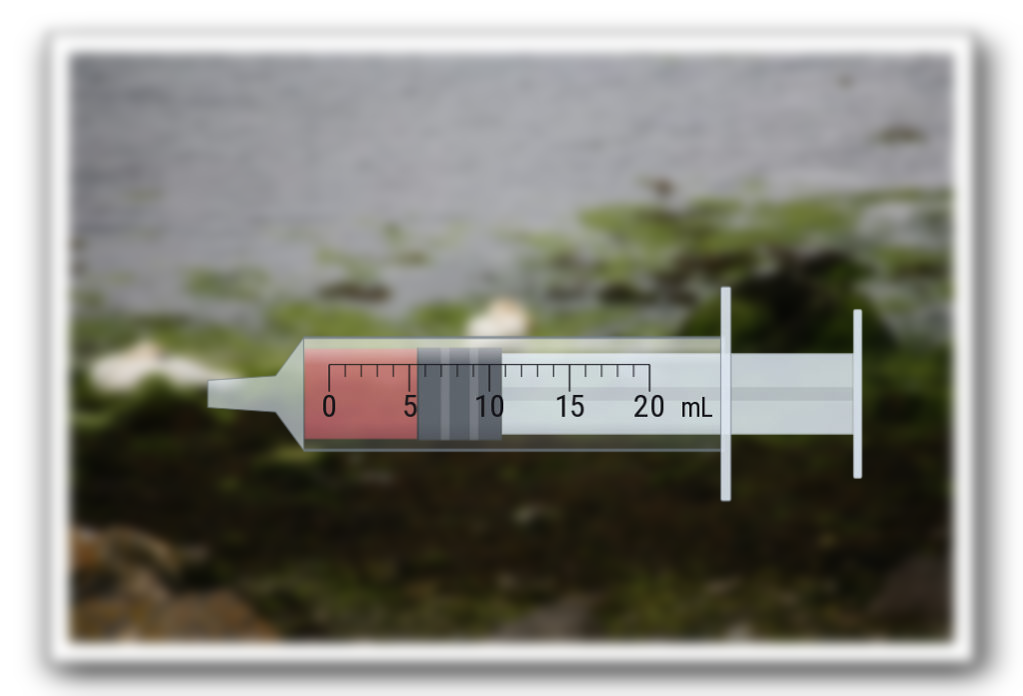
5.5 mL
